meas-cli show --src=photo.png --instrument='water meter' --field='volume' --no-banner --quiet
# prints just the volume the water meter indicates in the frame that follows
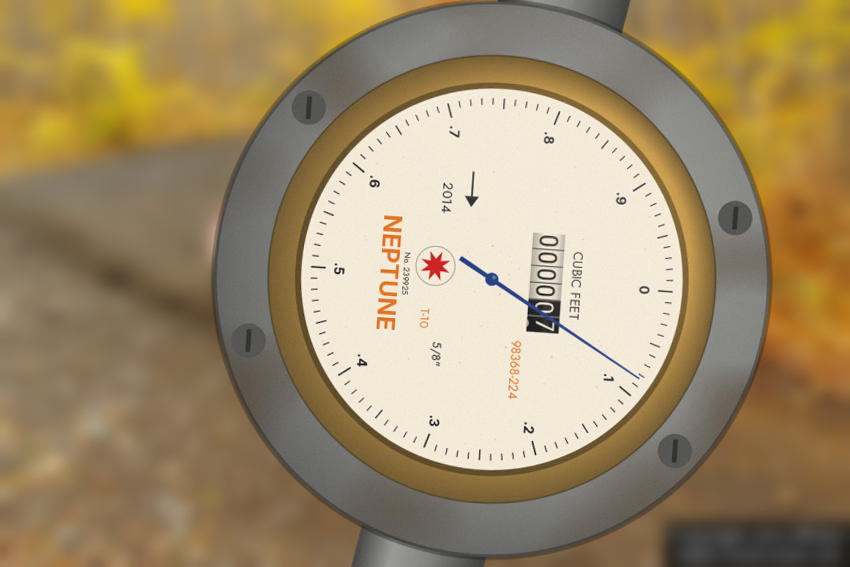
7.08 ft³
